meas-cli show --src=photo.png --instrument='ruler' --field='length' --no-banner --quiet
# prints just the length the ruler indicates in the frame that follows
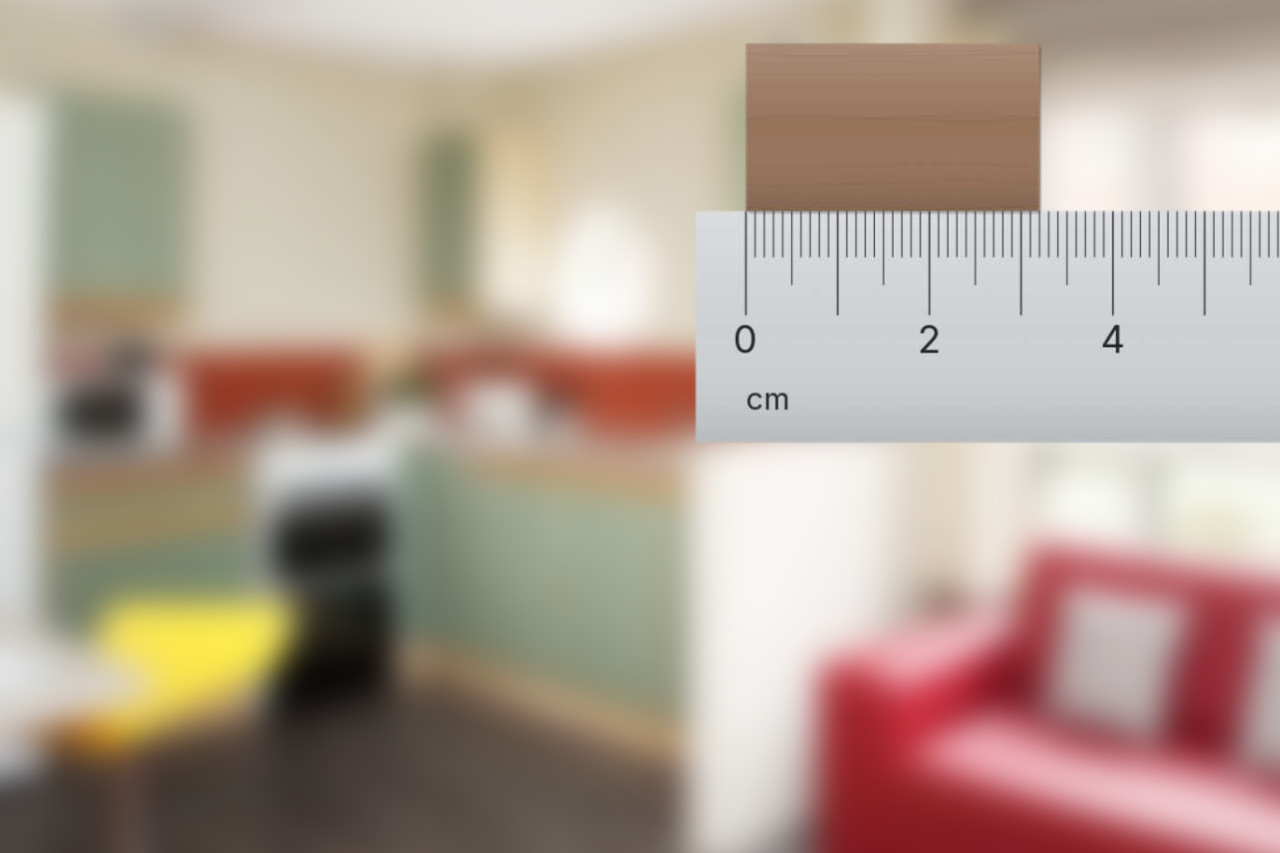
3.2 cm
